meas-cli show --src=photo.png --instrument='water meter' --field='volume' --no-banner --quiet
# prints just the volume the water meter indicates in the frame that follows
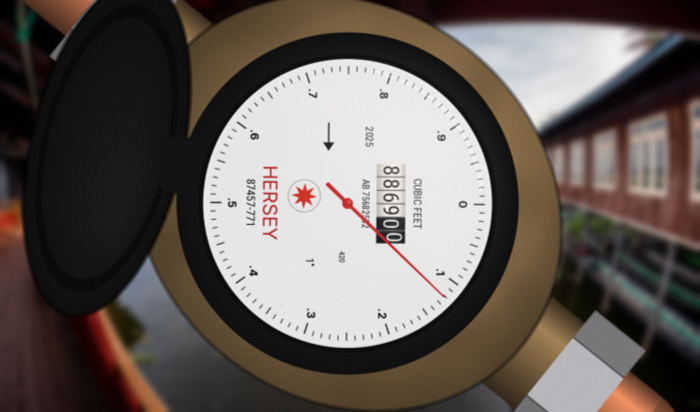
886900.12 ft³
